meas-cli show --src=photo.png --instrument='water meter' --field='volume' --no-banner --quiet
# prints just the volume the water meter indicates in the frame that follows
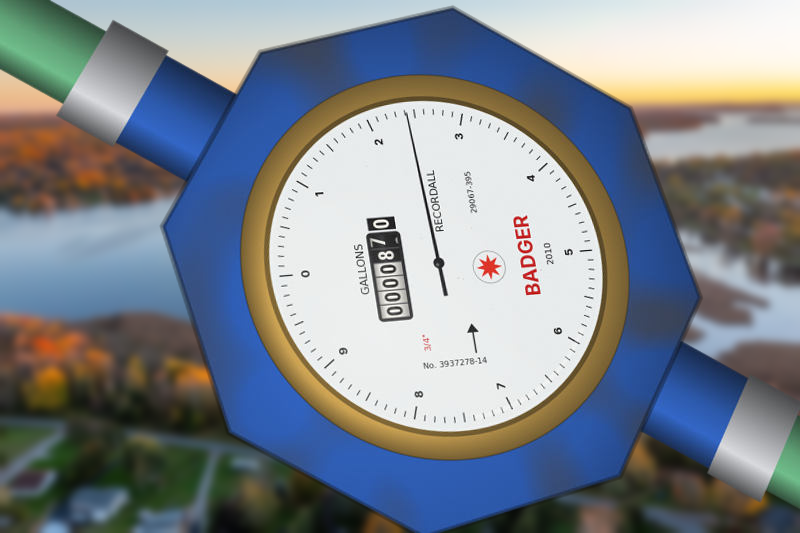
872.4 gal
